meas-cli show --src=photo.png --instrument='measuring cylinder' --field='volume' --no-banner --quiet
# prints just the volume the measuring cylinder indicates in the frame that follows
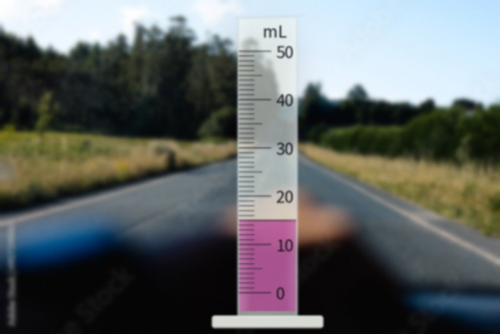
15 mL
